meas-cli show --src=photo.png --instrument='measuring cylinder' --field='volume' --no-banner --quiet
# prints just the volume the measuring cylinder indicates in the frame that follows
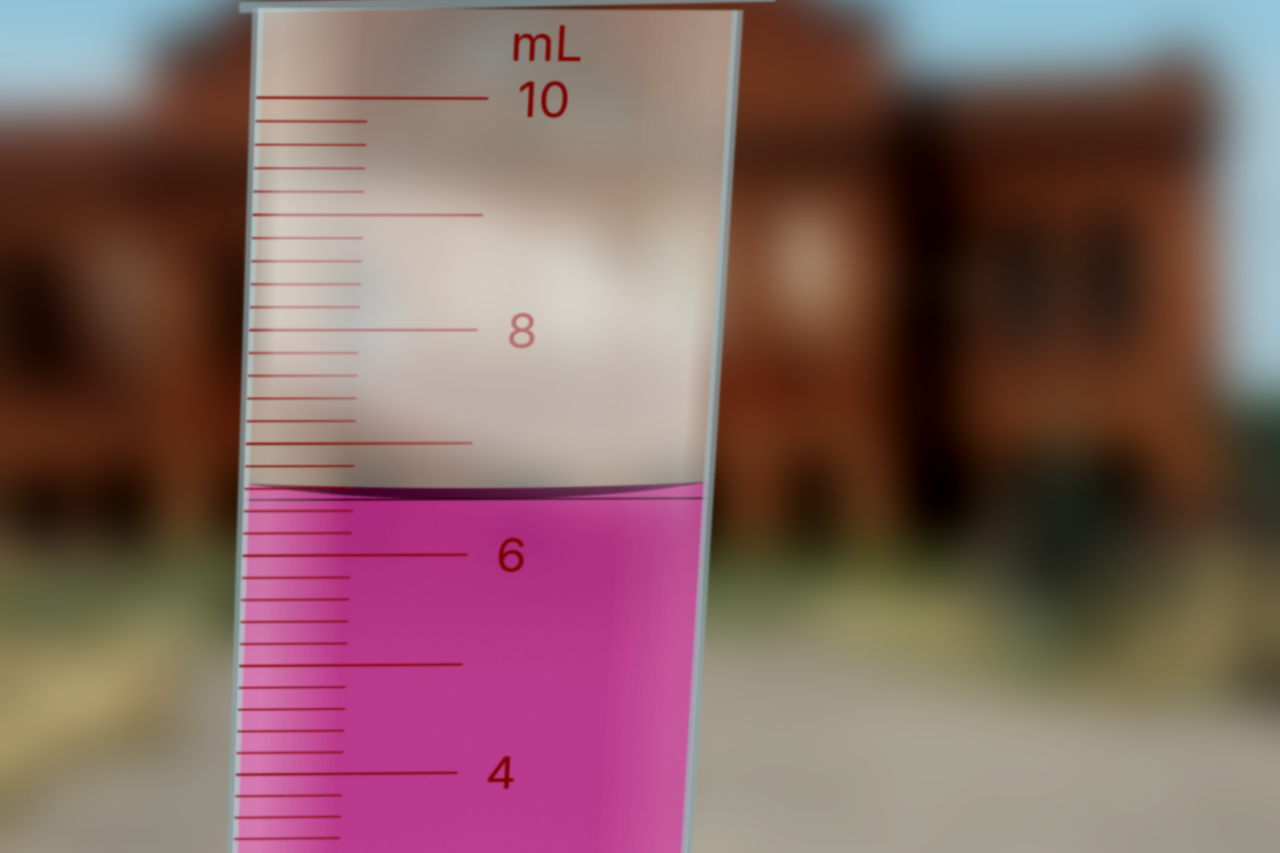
6.5 mL
